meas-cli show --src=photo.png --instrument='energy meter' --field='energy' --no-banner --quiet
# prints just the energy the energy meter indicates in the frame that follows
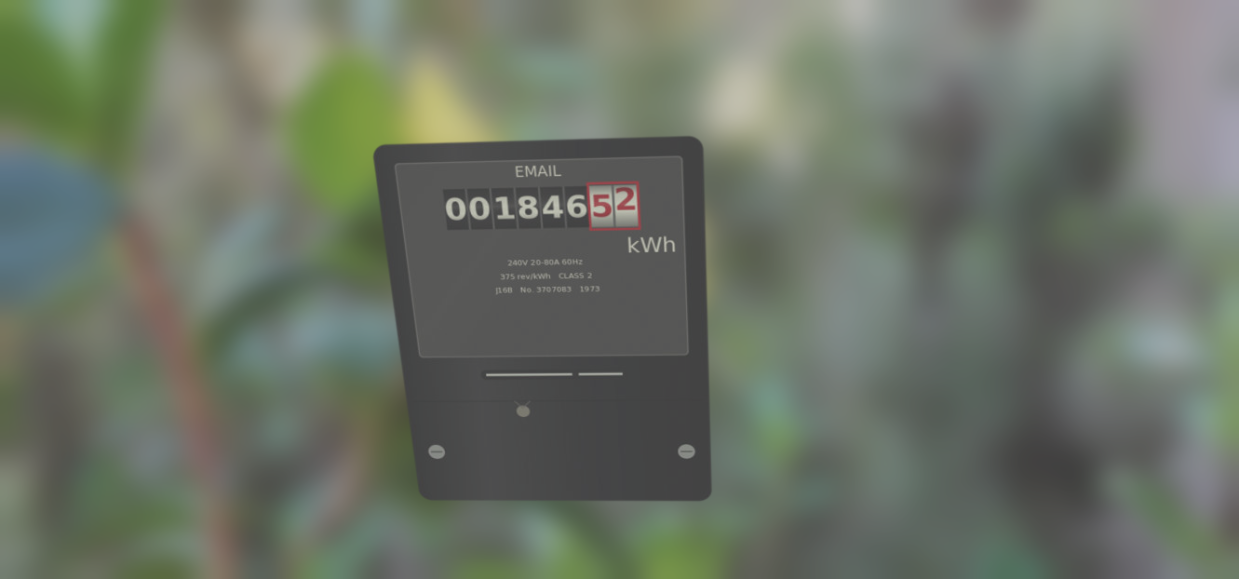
1846.52 kWh
